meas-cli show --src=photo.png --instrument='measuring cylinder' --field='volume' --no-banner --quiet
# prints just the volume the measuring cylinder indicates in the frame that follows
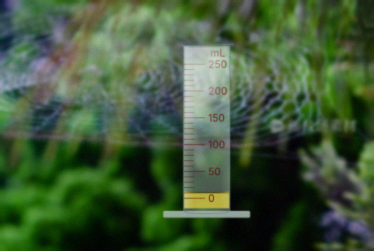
10 mL
